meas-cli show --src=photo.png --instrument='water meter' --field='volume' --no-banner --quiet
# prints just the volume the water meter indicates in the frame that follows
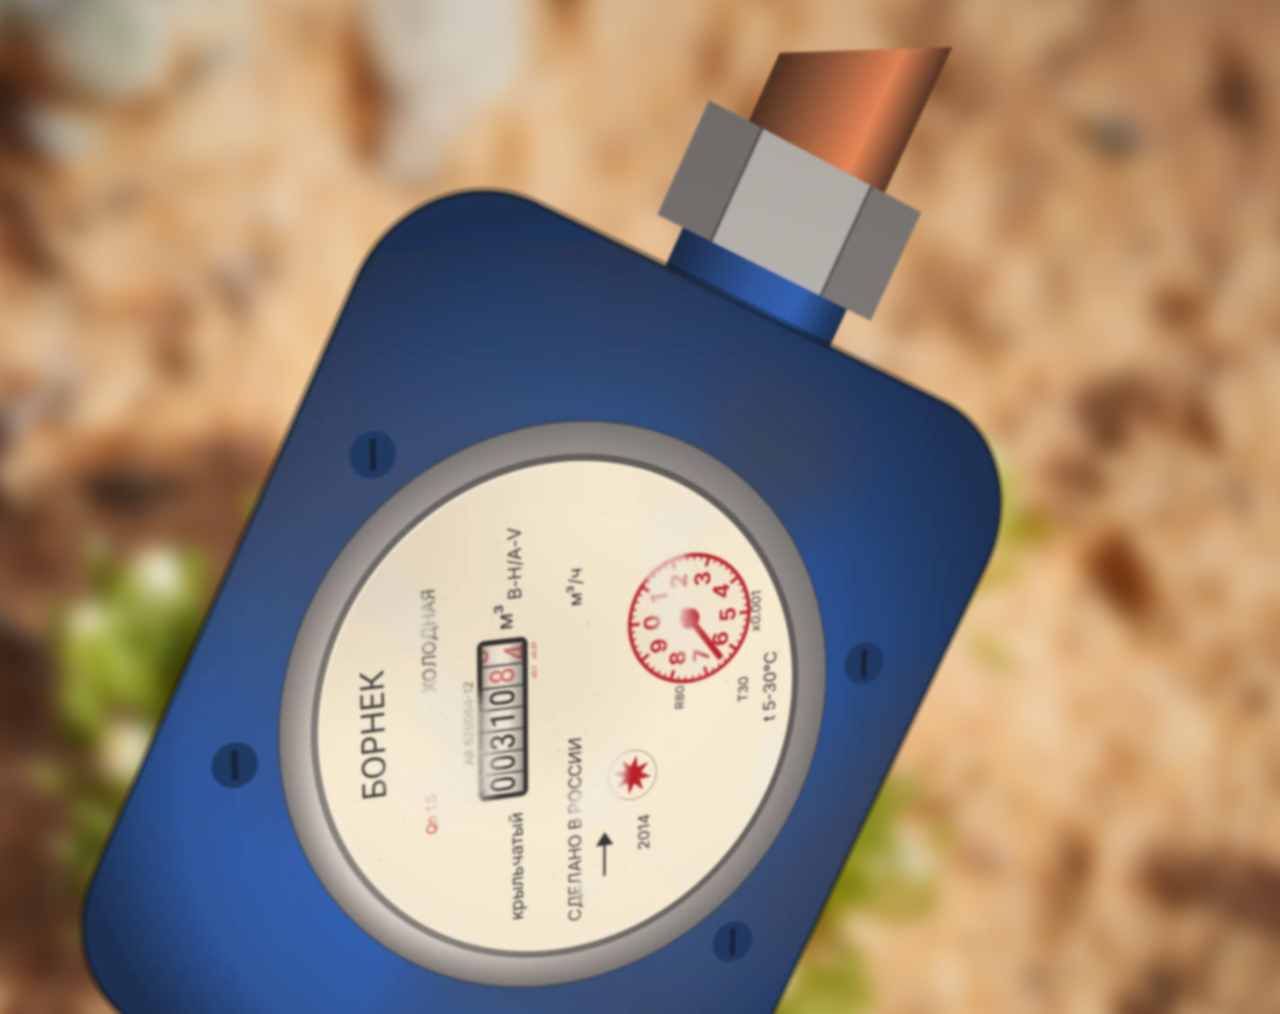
310.836 m³
